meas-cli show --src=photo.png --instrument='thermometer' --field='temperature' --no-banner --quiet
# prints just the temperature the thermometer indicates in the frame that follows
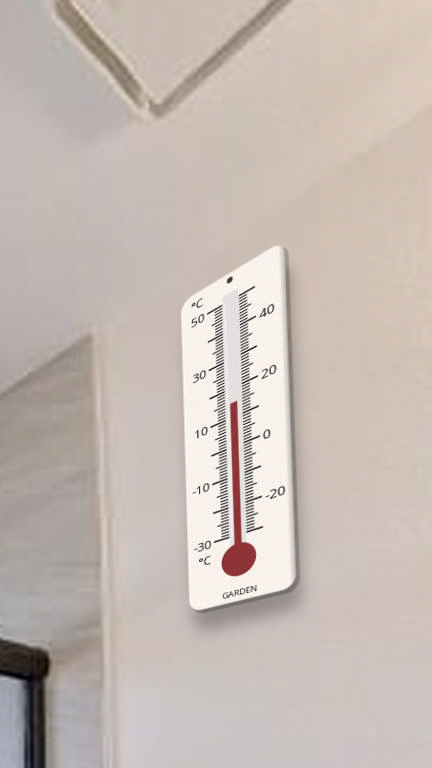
15 °C
